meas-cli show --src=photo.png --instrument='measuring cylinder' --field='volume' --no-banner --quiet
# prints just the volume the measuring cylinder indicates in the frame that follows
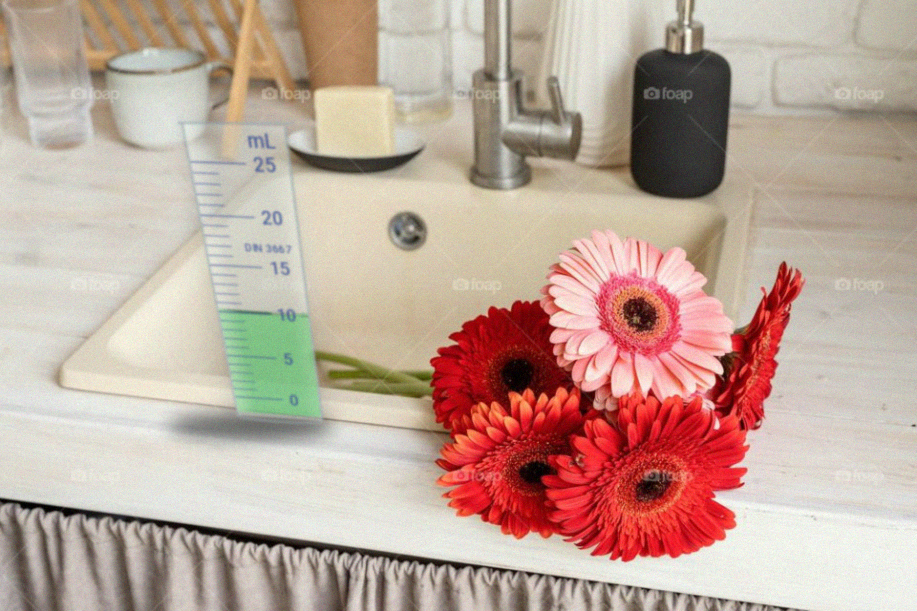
10 mL
